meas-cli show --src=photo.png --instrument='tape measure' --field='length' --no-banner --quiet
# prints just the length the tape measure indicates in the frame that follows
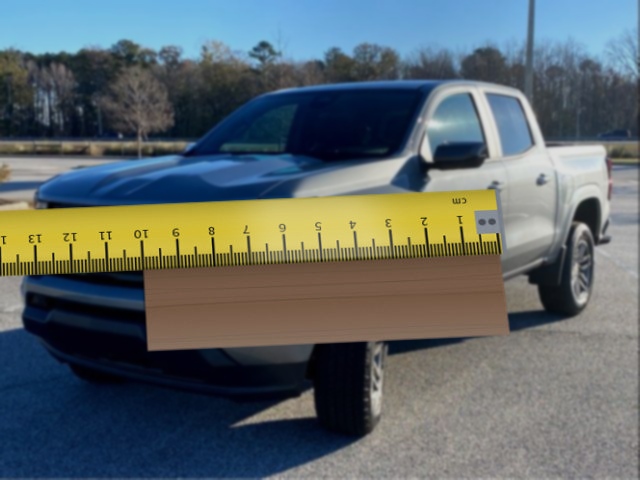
10 cm
